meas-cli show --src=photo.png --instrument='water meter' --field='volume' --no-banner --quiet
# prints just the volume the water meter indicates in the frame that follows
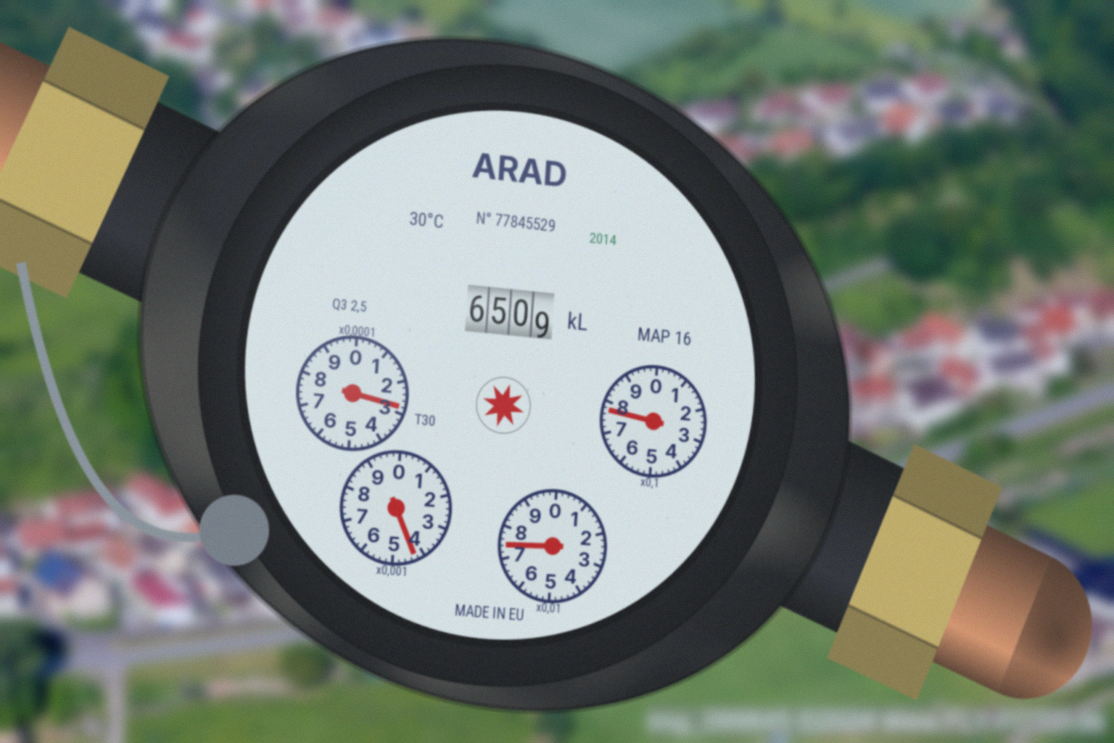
6508.7742 kL
